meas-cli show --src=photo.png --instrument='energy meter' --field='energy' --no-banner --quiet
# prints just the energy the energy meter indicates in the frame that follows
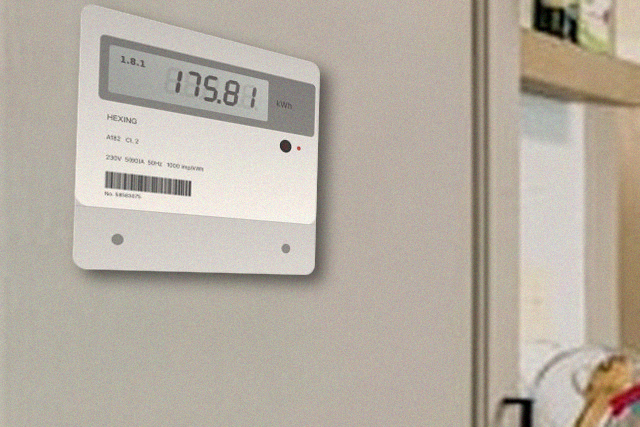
175.81 kWh
